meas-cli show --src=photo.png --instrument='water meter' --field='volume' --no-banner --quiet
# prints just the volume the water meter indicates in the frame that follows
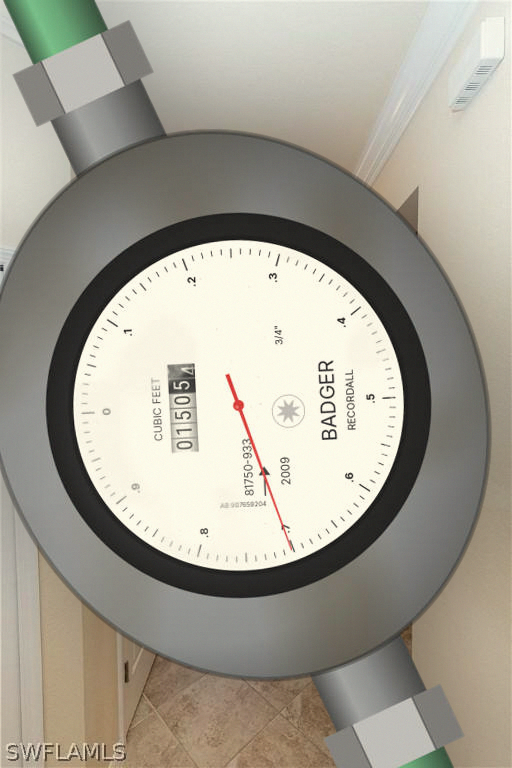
15053.70 ft³
